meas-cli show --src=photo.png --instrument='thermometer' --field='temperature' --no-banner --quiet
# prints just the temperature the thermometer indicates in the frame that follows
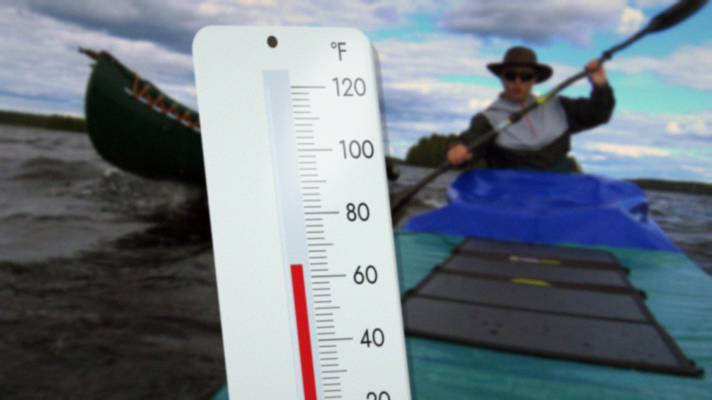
64 °F
